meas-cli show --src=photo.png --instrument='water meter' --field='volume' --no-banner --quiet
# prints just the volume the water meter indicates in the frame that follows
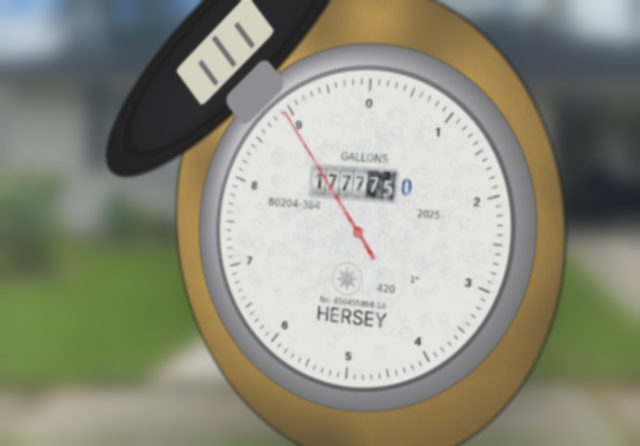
1777748.9 gal
